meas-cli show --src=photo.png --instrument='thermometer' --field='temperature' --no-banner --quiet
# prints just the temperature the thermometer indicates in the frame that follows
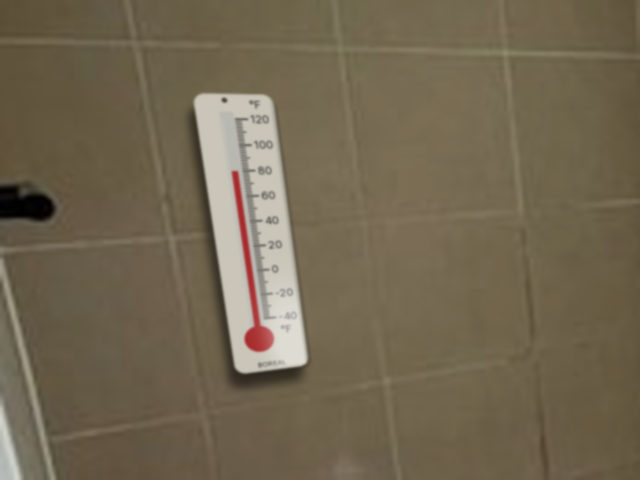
80 °F
